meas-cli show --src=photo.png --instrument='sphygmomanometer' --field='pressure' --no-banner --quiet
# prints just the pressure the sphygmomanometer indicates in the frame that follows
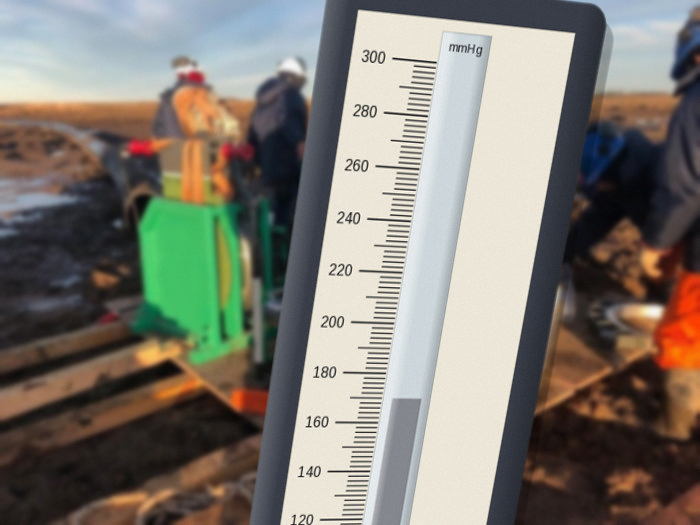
170 mmHg
